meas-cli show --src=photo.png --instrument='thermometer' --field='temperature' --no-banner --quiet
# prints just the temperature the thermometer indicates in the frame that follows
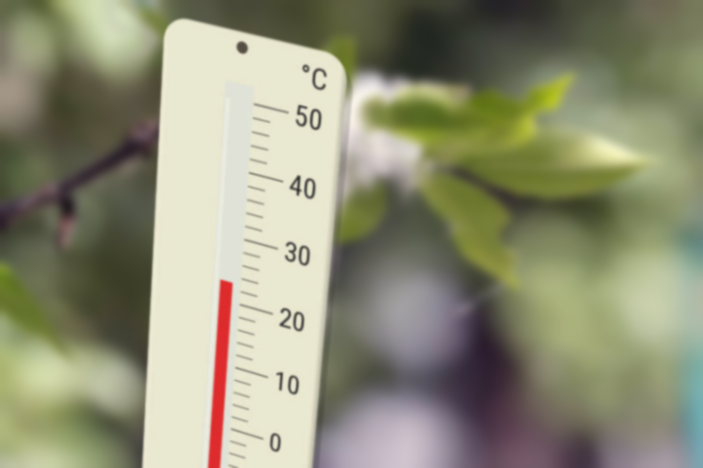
23 °C
